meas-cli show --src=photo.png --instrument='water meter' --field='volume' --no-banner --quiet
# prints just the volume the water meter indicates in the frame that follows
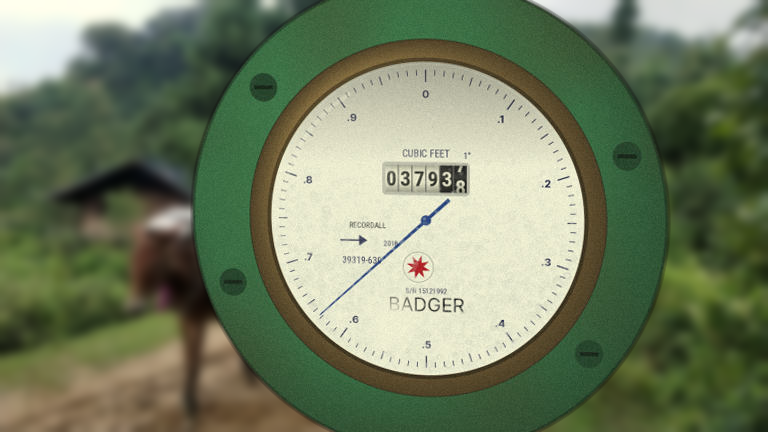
37937.63 ft³
